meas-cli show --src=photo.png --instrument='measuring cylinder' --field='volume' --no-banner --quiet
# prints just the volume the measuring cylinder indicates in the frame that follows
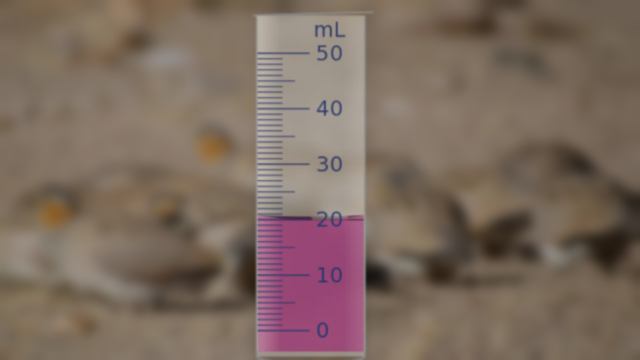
20 mL
